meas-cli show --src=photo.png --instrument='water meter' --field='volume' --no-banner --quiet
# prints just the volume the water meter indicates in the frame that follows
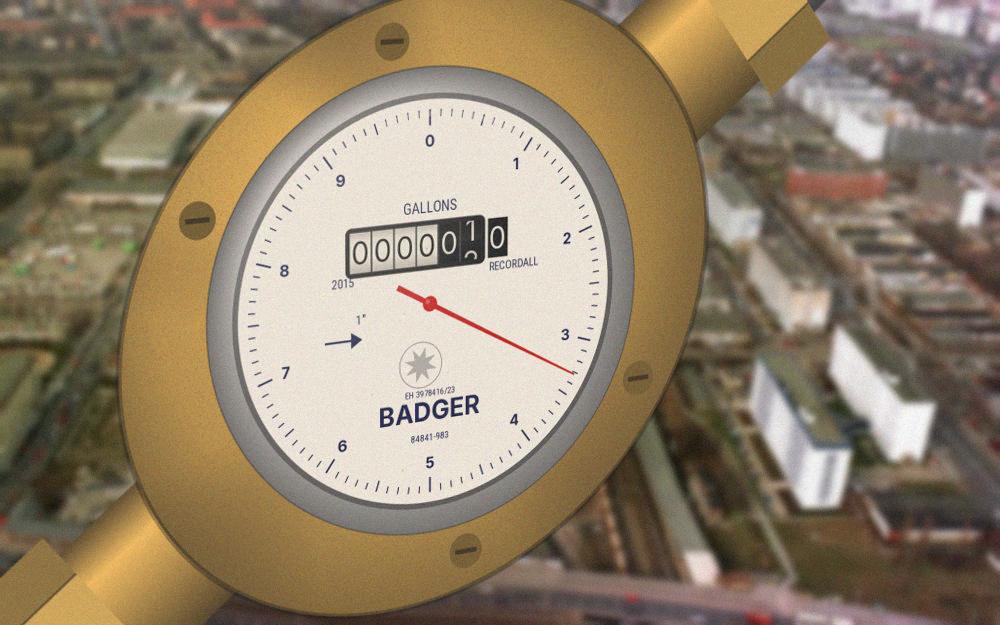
13.3 gal
